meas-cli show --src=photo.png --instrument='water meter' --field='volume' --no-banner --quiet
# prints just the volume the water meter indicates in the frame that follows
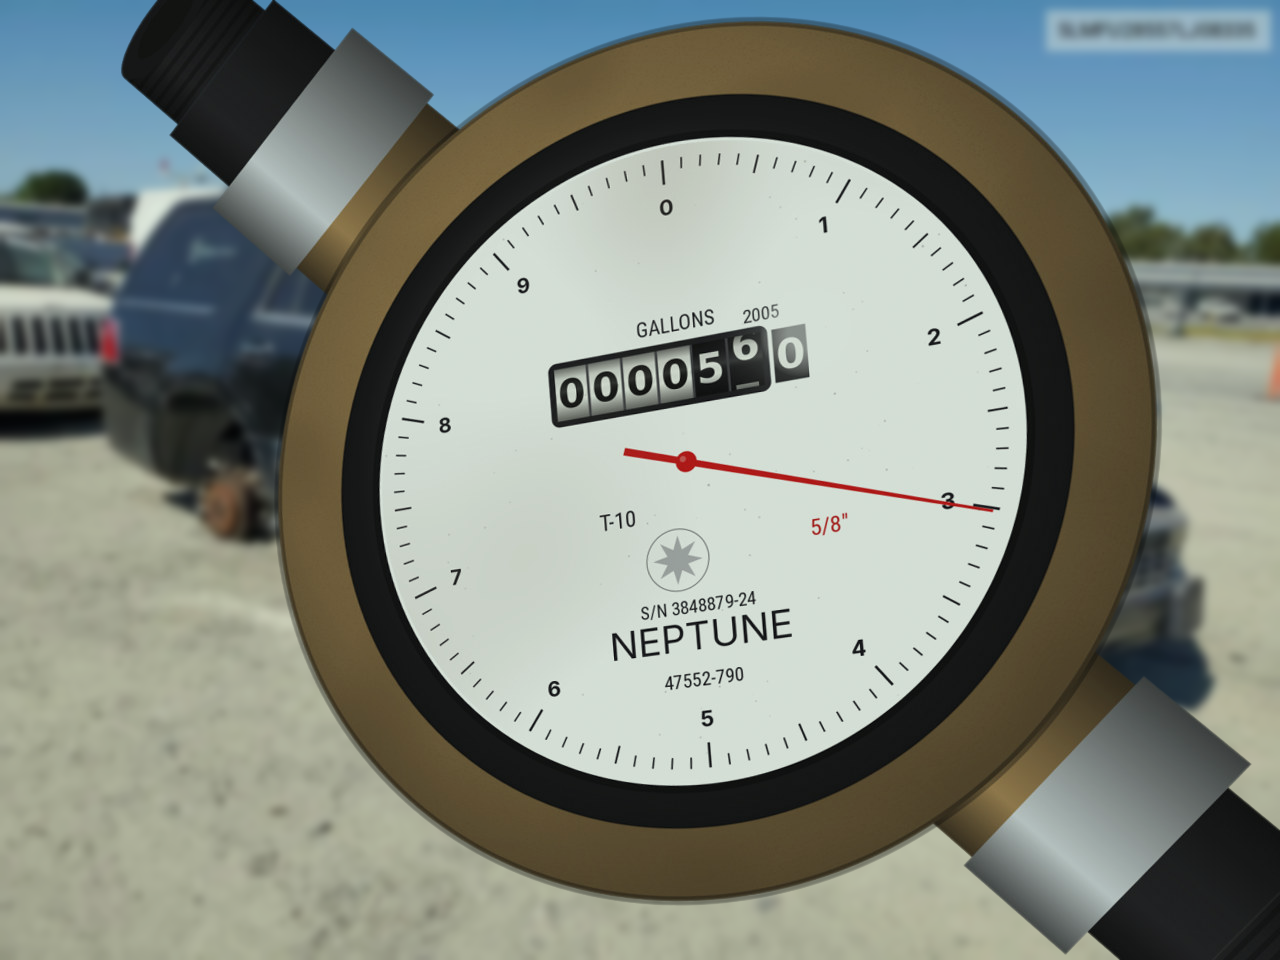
563.0 gal
